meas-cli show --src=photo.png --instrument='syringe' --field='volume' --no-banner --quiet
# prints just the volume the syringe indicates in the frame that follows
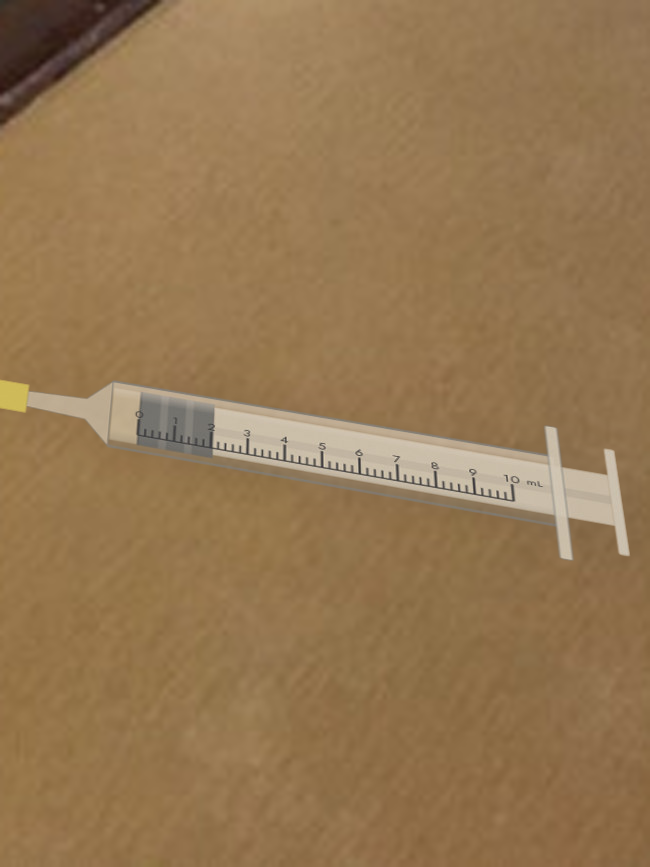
0 mL
